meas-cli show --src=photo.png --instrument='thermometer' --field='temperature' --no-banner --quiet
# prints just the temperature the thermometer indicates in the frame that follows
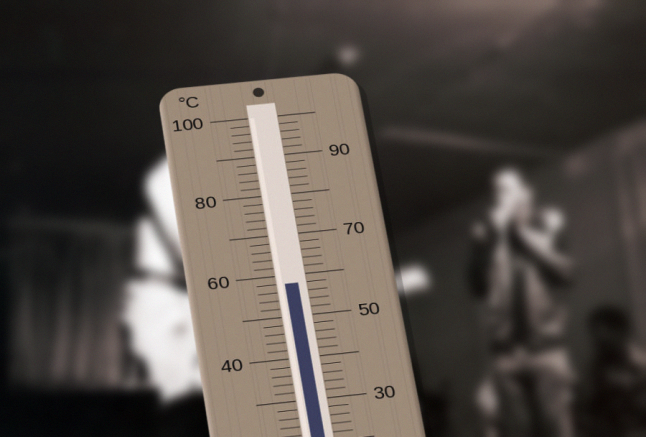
58 °C
